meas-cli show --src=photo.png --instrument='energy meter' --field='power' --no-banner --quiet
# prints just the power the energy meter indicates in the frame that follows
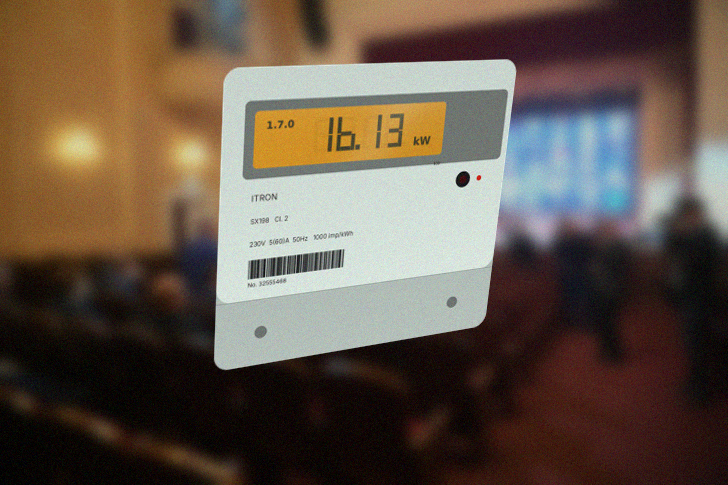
16.13 kW
